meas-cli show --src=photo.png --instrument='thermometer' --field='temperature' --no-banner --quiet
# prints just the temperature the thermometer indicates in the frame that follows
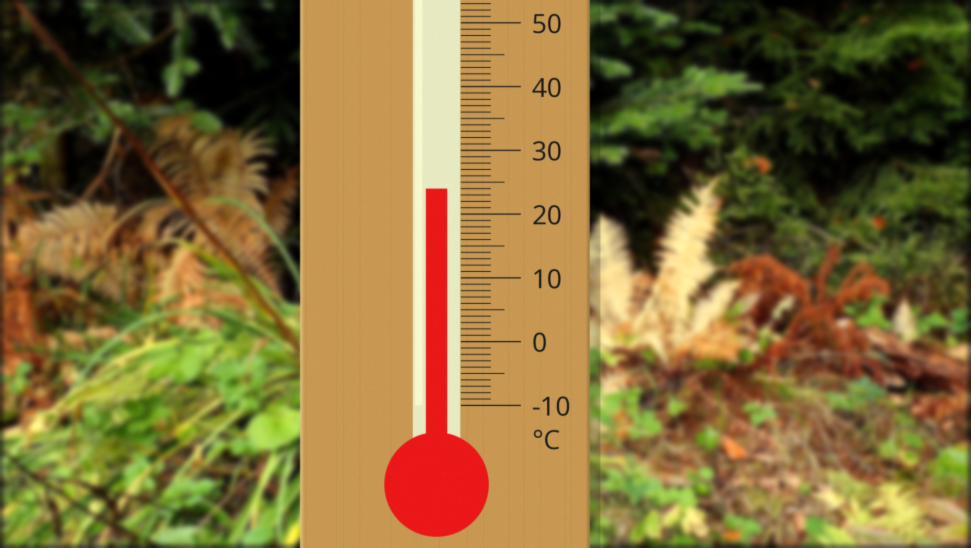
24 °C
